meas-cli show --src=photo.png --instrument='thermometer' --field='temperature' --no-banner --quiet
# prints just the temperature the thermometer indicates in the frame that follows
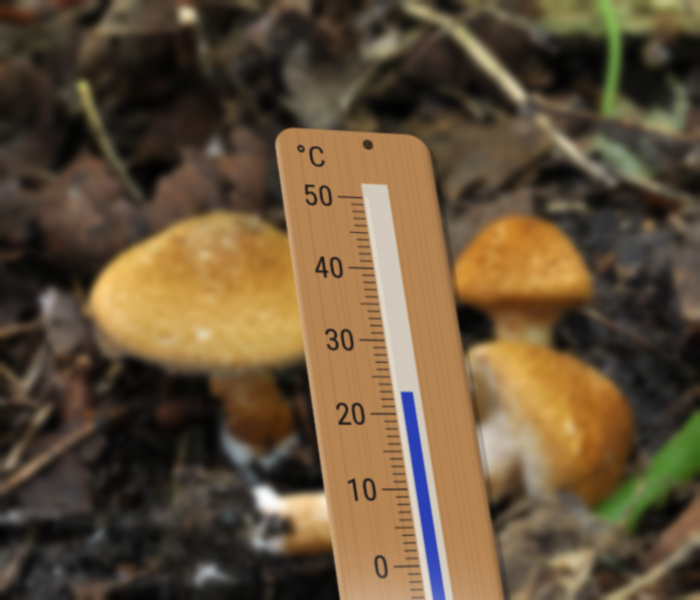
23 °C
